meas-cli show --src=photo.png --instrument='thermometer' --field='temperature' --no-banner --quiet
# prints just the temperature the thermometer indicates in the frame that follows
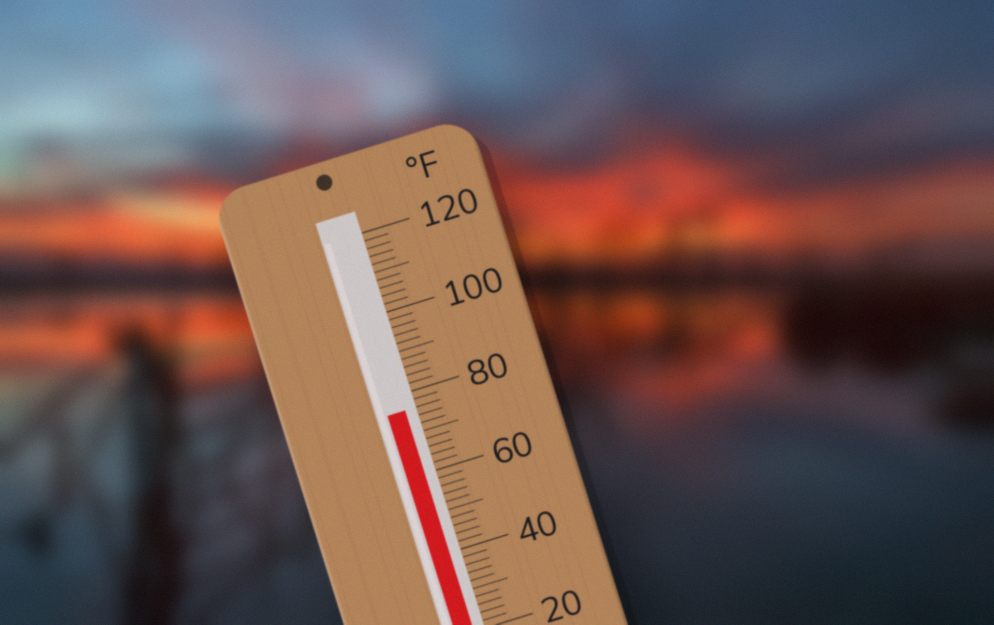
76 °F
